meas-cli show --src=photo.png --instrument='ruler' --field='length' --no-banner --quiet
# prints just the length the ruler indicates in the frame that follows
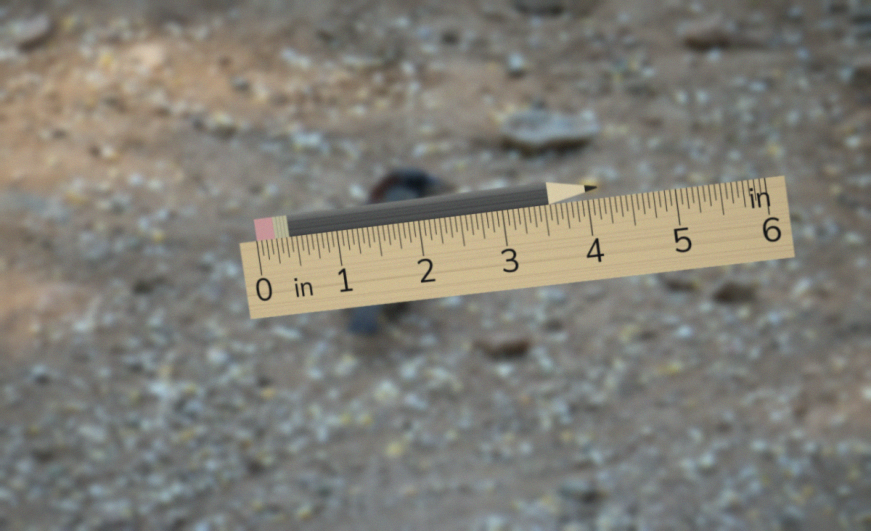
4.125 in
